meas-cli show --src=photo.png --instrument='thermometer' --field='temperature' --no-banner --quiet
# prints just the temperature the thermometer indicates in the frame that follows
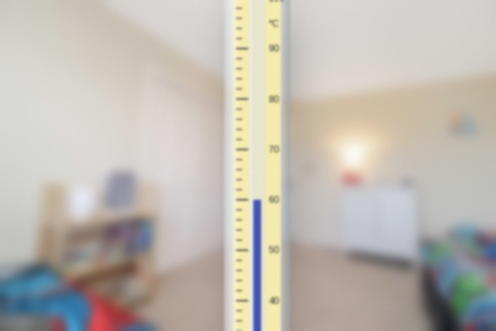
60 °C
